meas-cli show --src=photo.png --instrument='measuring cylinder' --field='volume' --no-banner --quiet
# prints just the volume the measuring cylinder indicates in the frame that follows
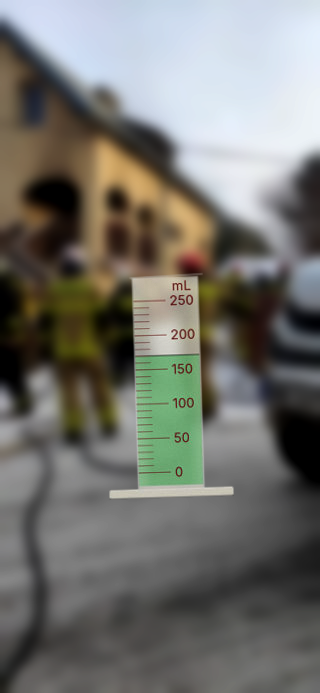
170 mL
